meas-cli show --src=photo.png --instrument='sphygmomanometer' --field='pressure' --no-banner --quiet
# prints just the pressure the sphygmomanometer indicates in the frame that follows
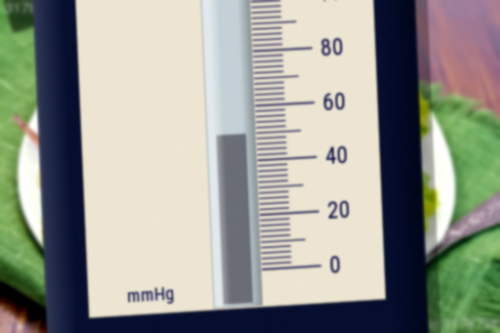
50 mmHg
